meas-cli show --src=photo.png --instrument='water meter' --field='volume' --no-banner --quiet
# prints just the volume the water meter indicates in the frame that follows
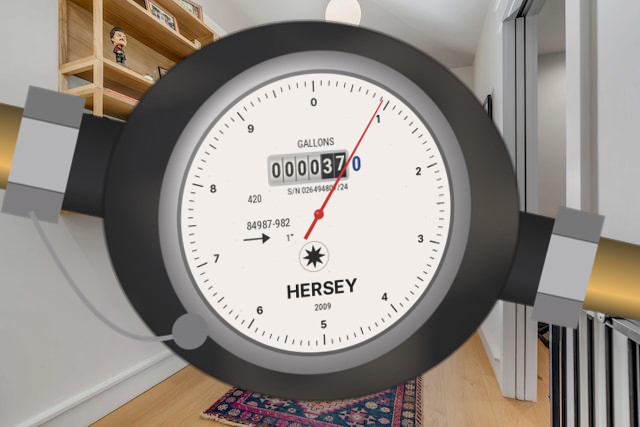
370.9 gal
